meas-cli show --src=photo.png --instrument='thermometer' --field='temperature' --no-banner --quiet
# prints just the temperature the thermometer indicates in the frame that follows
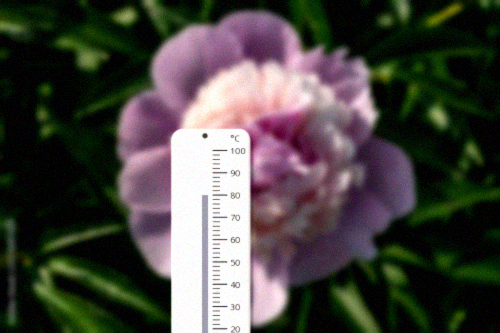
80 °C
